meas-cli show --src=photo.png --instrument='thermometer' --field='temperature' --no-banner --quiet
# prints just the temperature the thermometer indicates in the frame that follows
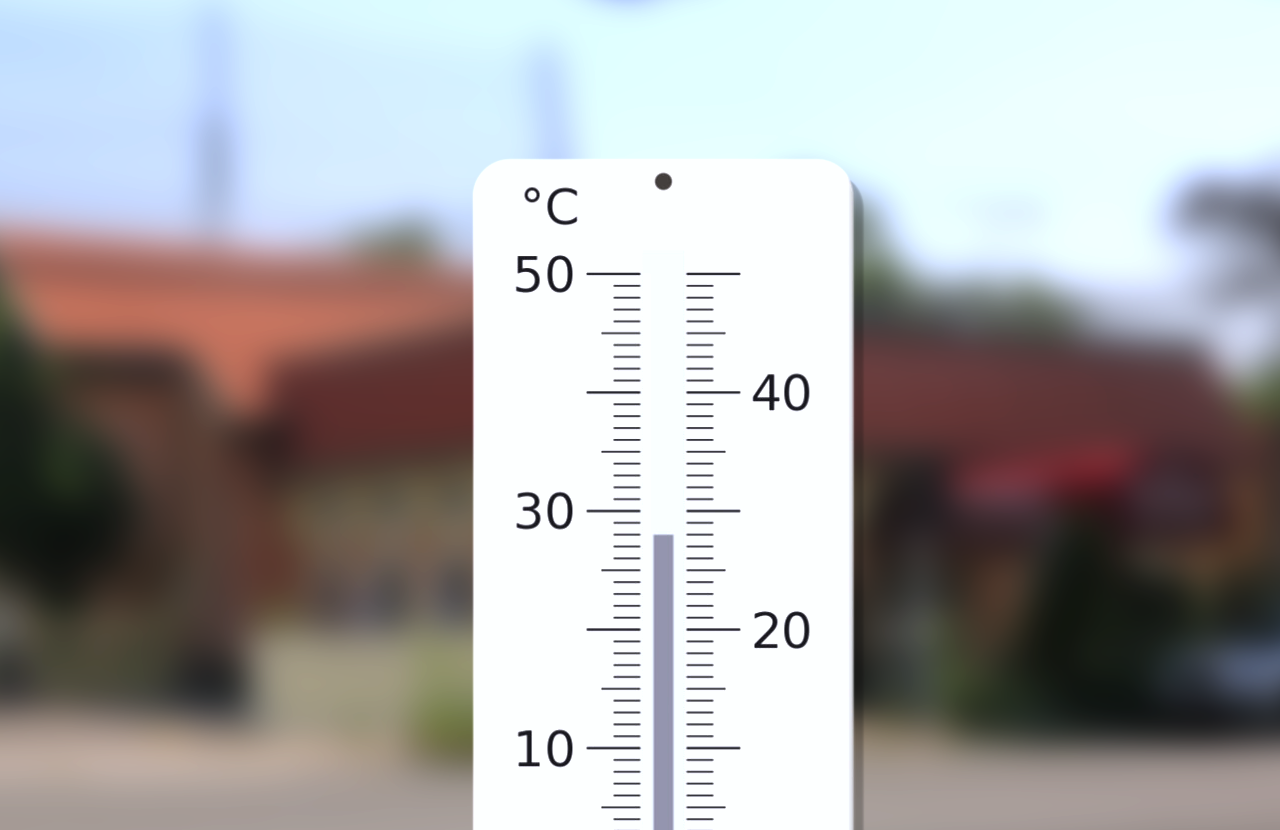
28 °C
